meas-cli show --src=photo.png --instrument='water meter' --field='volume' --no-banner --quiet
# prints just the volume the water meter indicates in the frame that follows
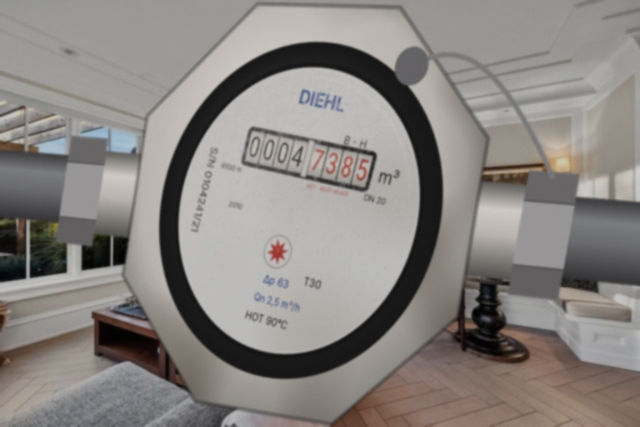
4.7385 m³
